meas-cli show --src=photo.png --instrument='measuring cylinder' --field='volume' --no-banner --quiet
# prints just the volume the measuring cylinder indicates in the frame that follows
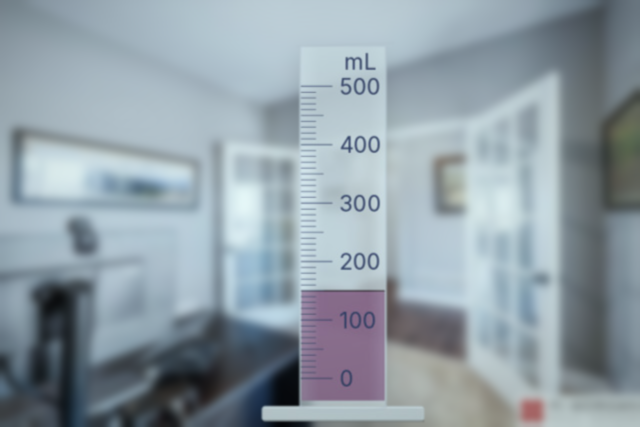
150 mL
